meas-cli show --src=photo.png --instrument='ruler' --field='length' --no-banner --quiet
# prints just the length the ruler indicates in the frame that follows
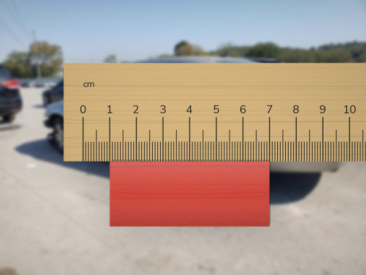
6 cm
